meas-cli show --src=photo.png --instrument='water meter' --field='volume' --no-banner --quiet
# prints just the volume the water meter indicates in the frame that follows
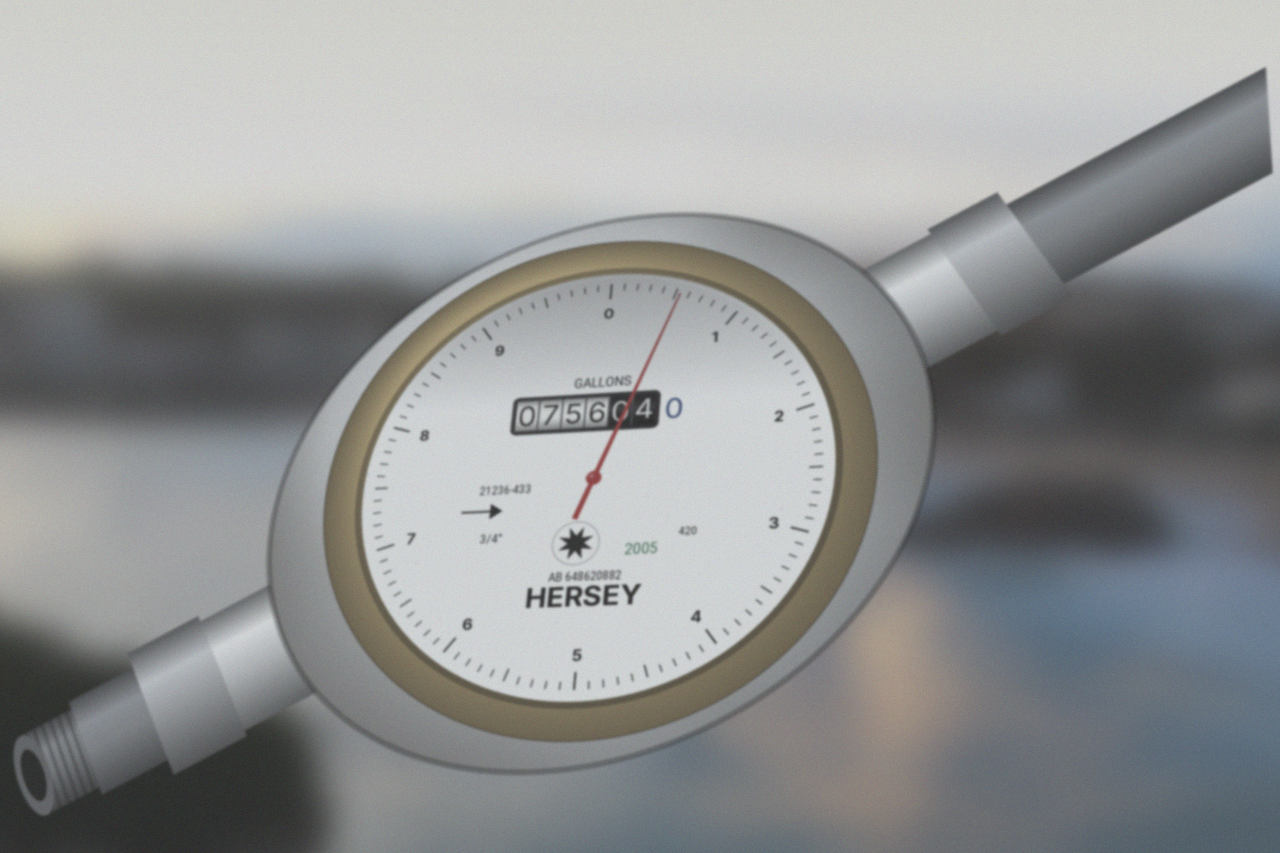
756040.5 gal
